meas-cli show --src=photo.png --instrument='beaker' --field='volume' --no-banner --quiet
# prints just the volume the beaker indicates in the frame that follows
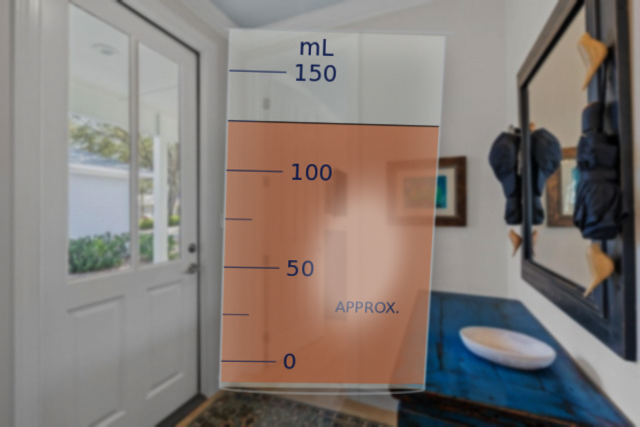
125 mL
